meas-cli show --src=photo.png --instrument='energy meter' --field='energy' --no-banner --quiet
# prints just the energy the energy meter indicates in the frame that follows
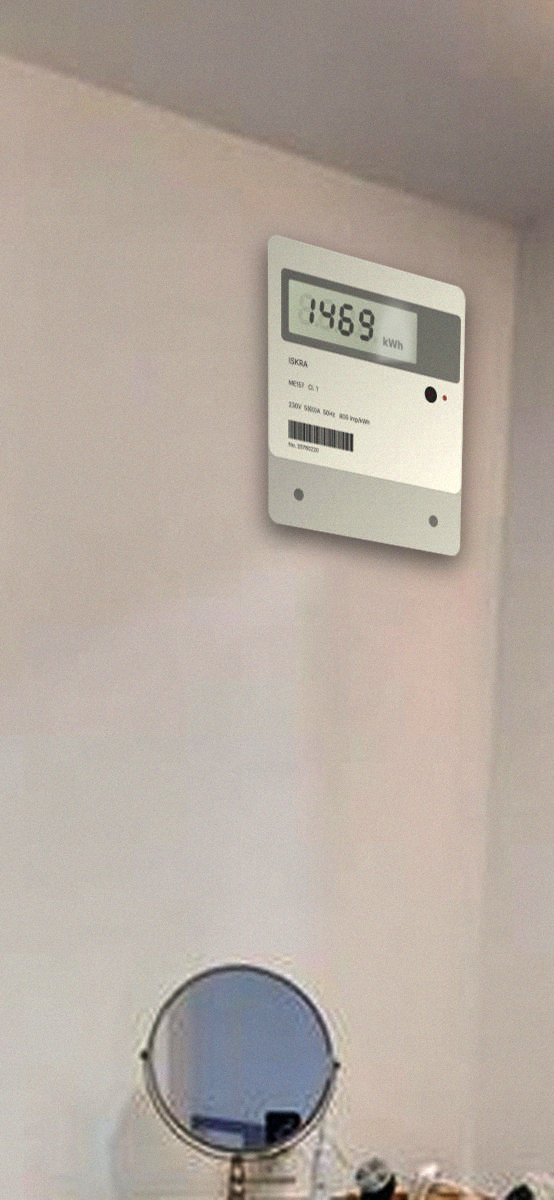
1469 kWh
